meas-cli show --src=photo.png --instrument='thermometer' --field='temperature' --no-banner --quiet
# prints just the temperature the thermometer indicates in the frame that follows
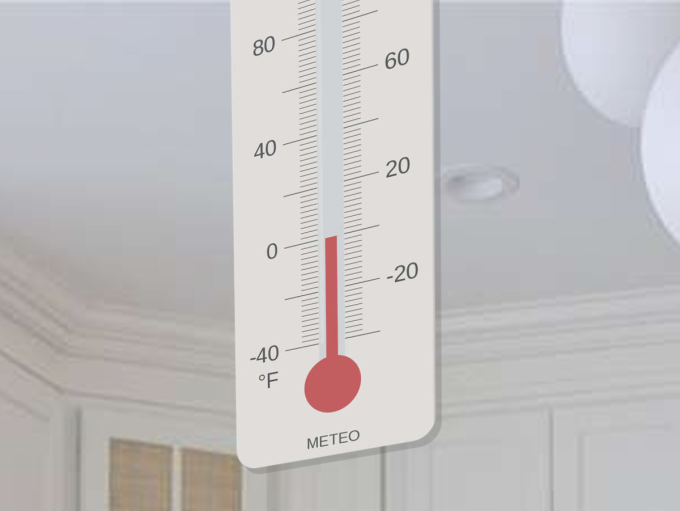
0 °F
